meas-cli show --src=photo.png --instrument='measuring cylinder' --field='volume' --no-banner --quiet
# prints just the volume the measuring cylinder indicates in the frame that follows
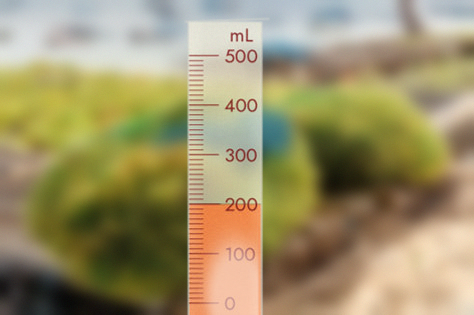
200 mL
